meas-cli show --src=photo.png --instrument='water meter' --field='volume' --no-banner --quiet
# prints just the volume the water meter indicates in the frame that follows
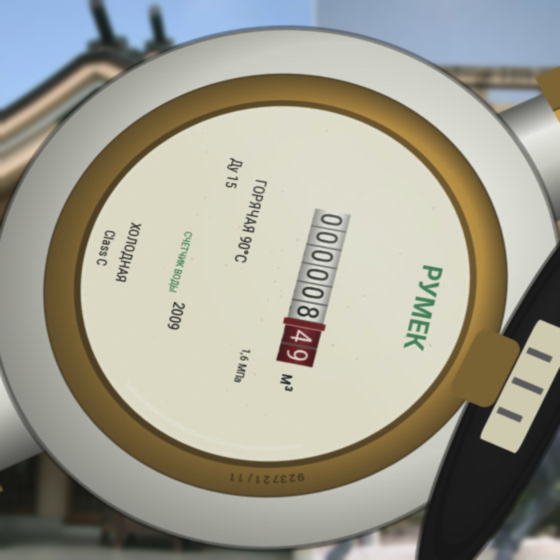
8.49 m³
